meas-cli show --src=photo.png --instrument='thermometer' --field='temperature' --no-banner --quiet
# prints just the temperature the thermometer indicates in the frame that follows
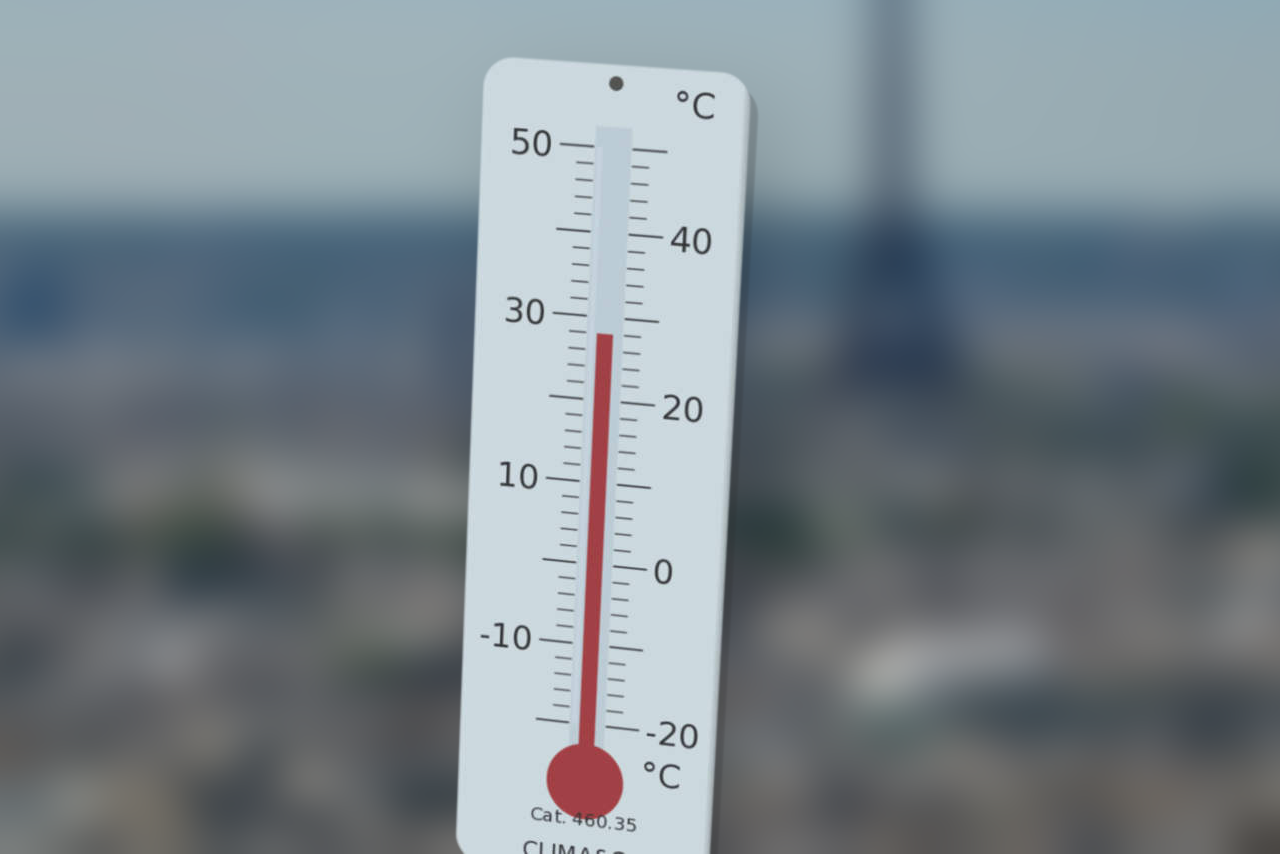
28 °C
